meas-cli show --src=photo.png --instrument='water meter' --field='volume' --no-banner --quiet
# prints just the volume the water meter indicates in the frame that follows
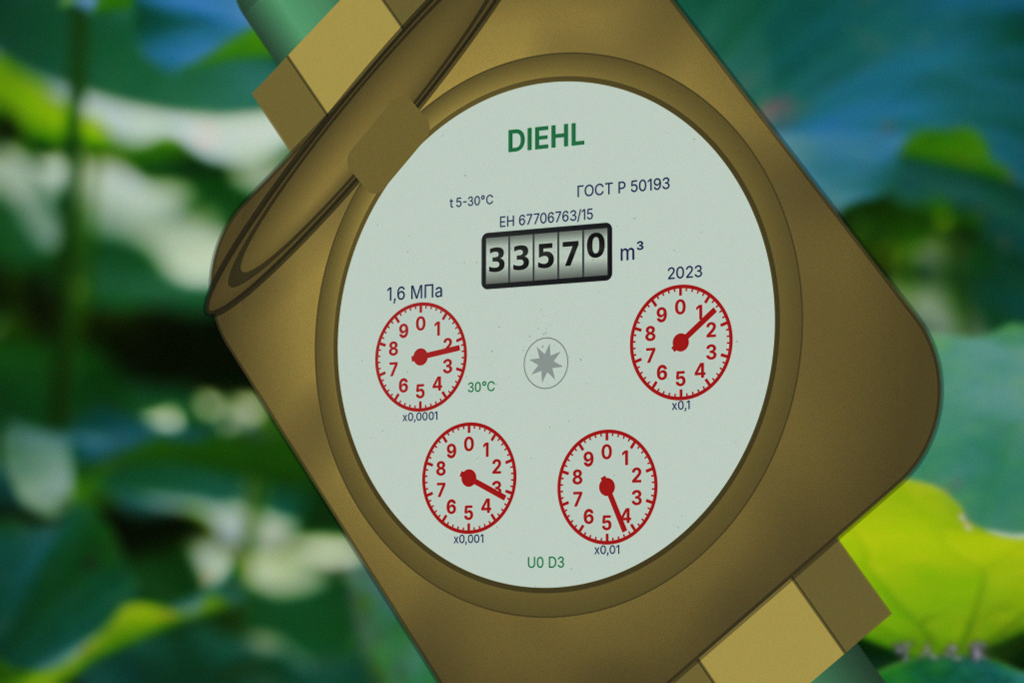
33570.1432 m³
